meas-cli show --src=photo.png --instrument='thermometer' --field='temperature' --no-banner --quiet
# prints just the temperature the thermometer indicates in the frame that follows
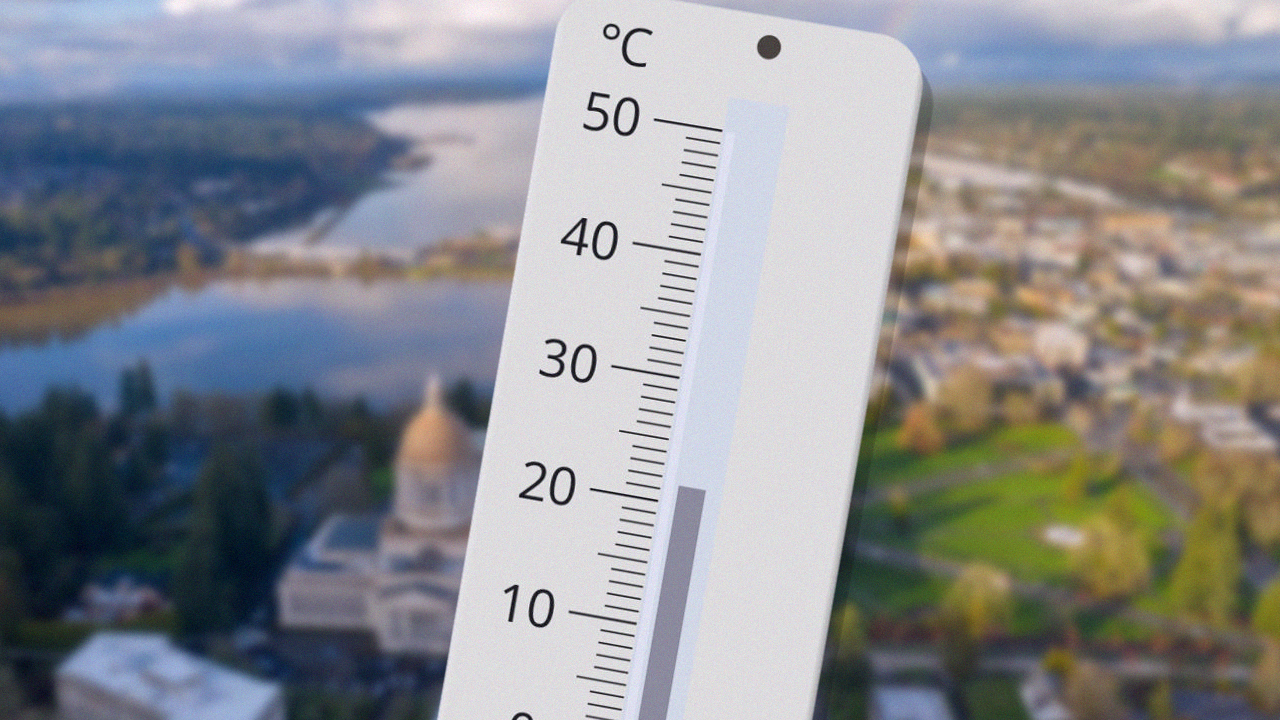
21.5 °C
